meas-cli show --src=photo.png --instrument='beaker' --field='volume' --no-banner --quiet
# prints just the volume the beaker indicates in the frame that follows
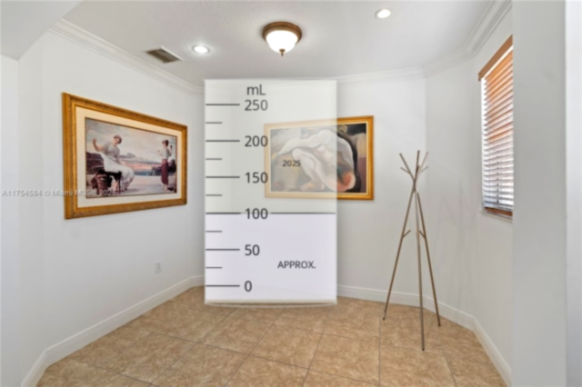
100 mL
